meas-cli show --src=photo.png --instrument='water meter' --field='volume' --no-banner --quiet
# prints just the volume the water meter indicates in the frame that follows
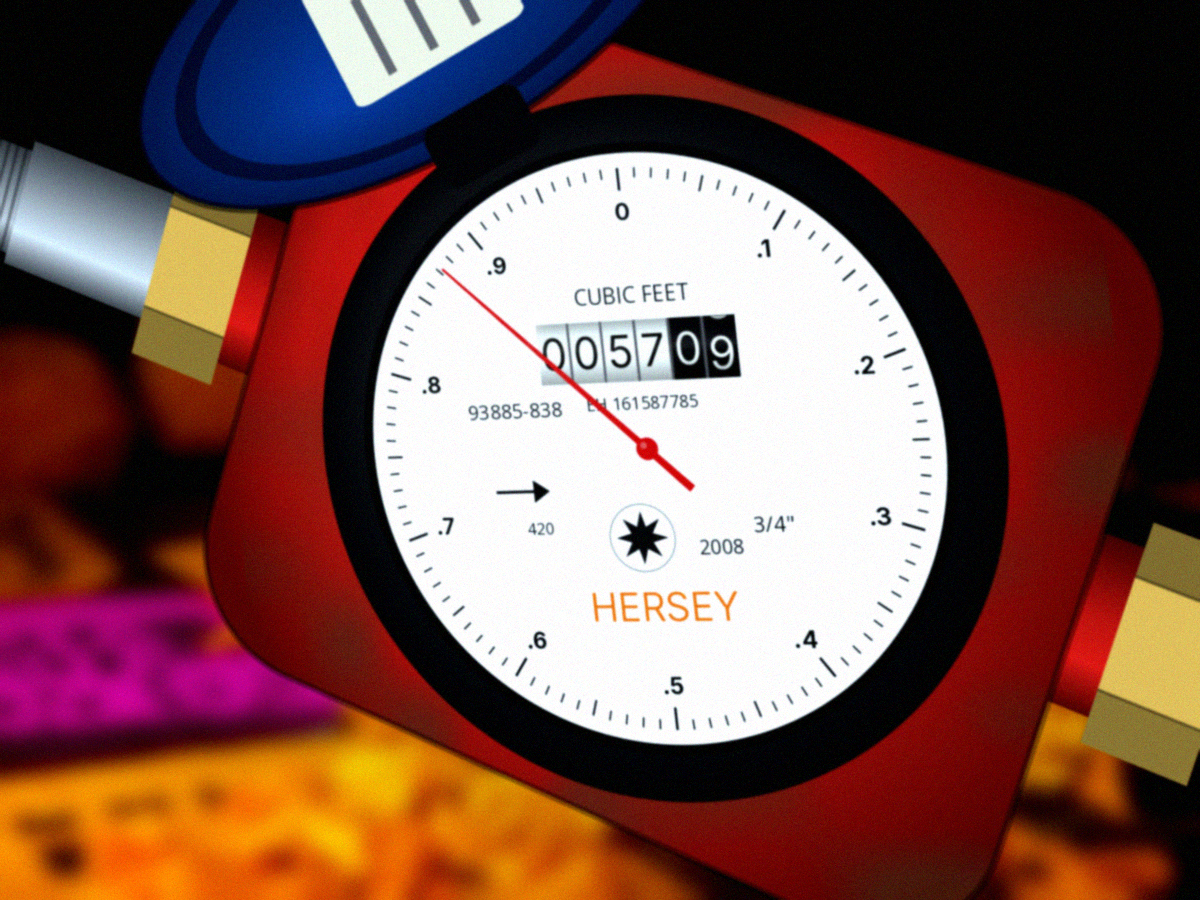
5708.87 ft³
